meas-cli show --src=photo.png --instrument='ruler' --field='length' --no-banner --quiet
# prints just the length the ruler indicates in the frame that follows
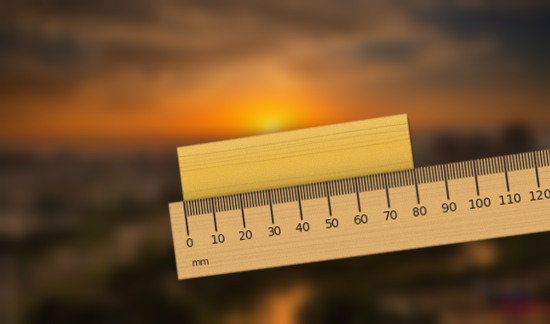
80 mm
